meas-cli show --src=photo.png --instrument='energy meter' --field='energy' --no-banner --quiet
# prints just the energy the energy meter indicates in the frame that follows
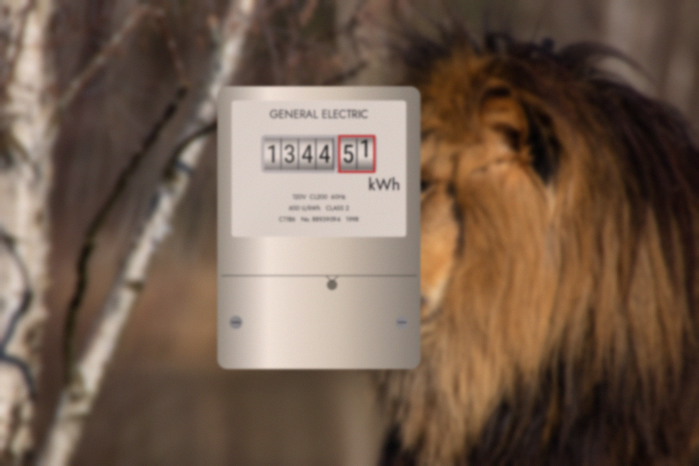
1344.51 kWh
